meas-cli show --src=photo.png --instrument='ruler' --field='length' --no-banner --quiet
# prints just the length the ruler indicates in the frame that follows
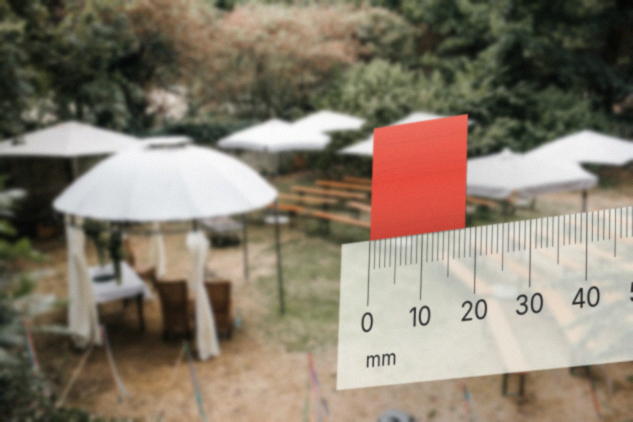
18 mm
